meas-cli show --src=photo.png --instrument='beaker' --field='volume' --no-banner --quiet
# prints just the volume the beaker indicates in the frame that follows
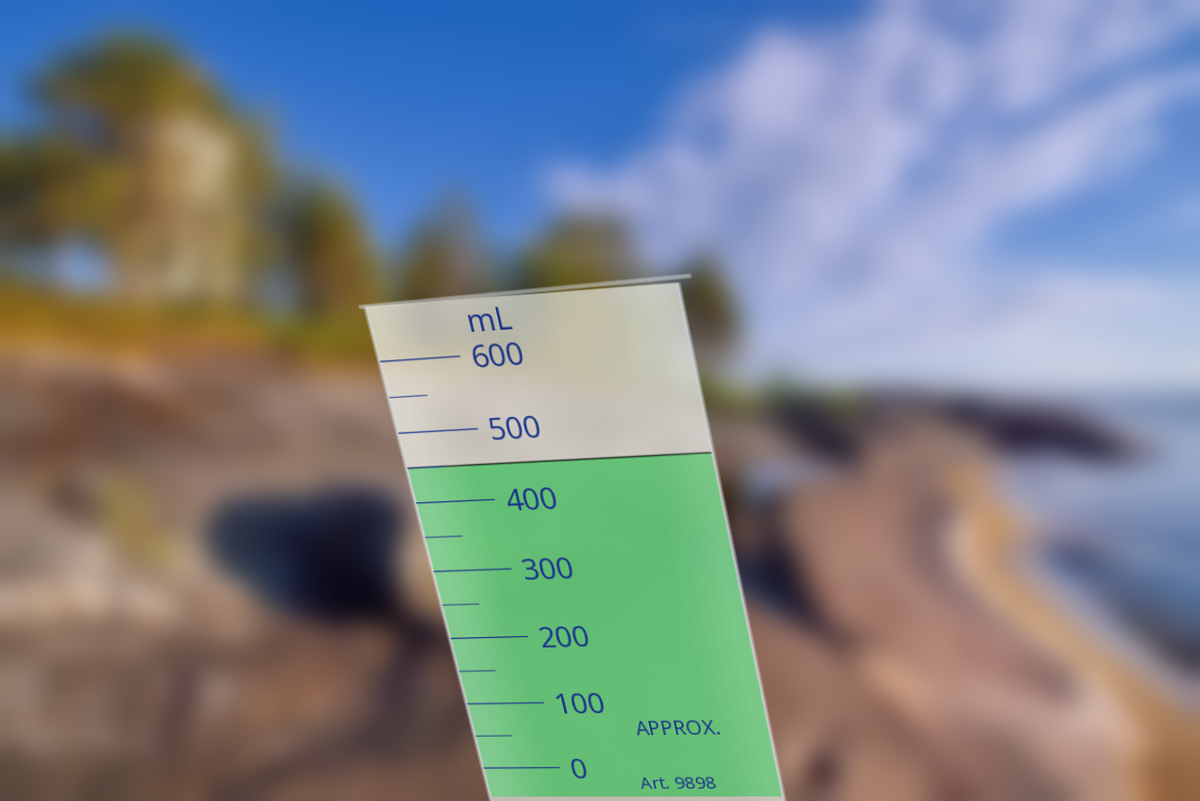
450 mL
